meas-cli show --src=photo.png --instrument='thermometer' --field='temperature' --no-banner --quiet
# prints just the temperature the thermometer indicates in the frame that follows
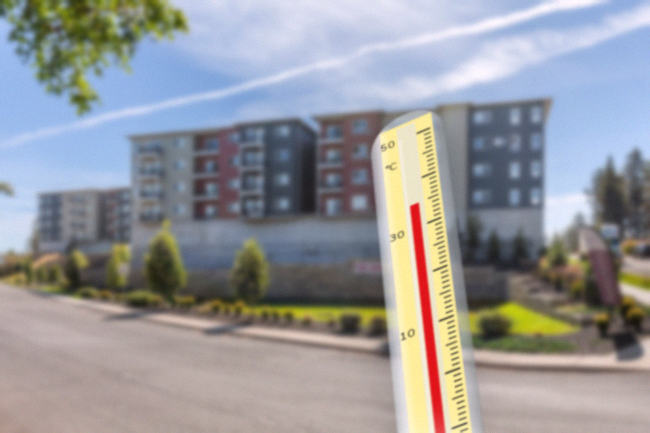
35 °C
